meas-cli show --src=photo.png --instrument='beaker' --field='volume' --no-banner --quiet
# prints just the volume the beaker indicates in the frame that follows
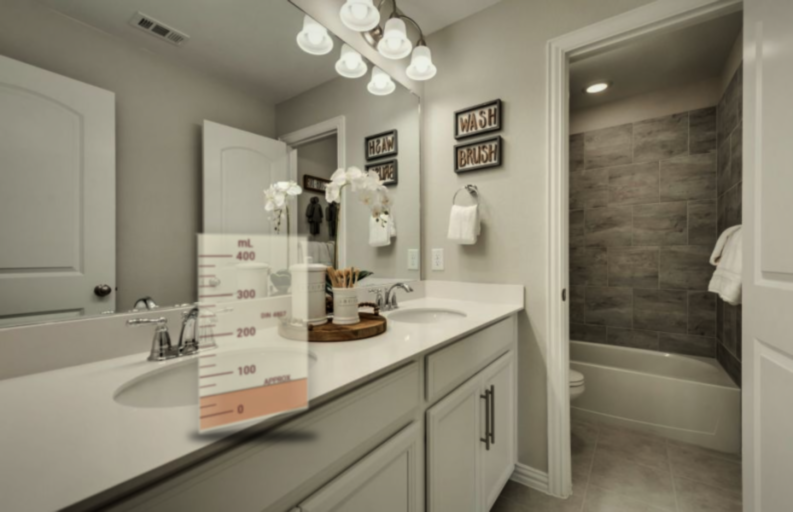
50 mL
